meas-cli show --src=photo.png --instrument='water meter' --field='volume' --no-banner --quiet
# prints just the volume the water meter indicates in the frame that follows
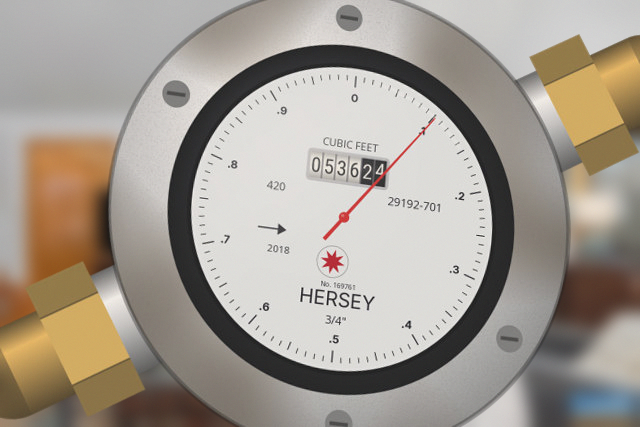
53624.10 ft³
